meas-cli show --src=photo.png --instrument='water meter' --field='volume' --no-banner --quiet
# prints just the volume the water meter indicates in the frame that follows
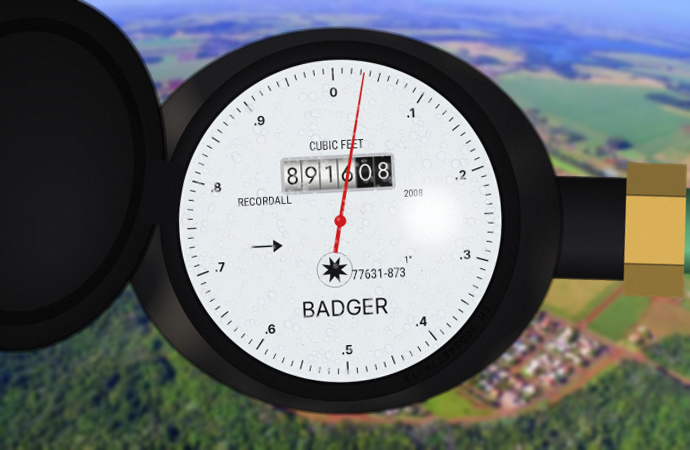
891608.03 ft³
